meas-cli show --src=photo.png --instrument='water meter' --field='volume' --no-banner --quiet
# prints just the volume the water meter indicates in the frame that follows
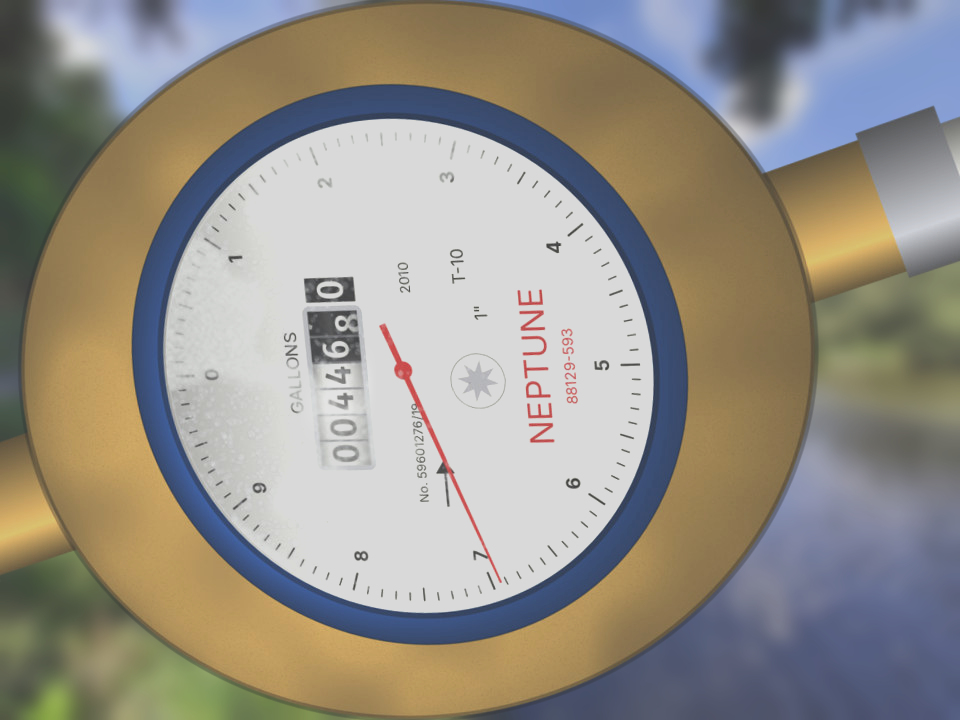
44676.9 gal
